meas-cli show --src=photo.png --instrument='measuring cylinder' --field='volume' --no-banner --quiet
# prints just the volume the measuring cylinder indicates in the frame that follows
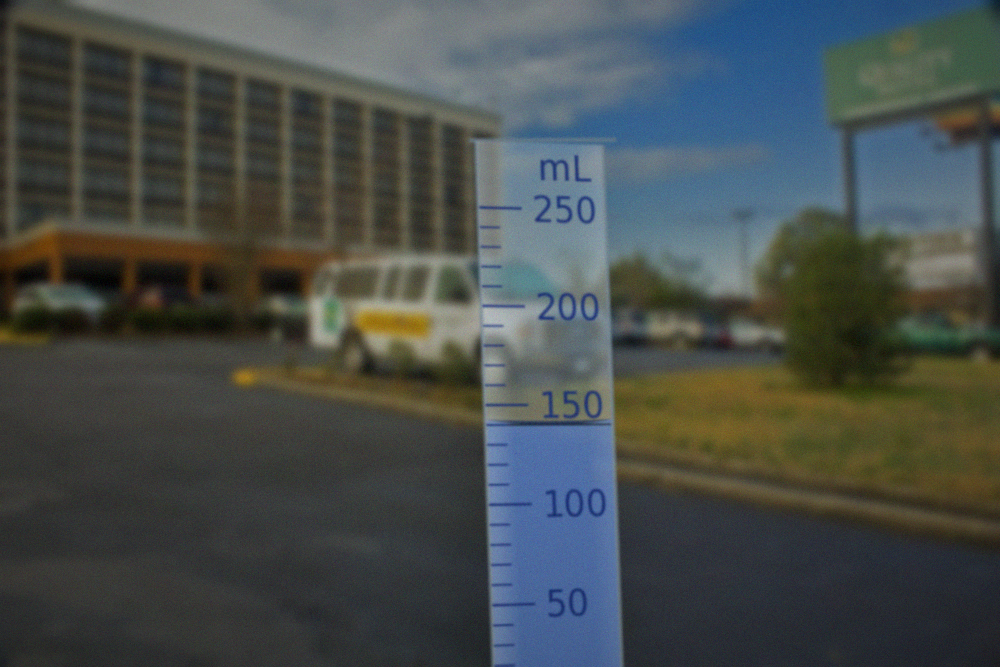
140 mL
